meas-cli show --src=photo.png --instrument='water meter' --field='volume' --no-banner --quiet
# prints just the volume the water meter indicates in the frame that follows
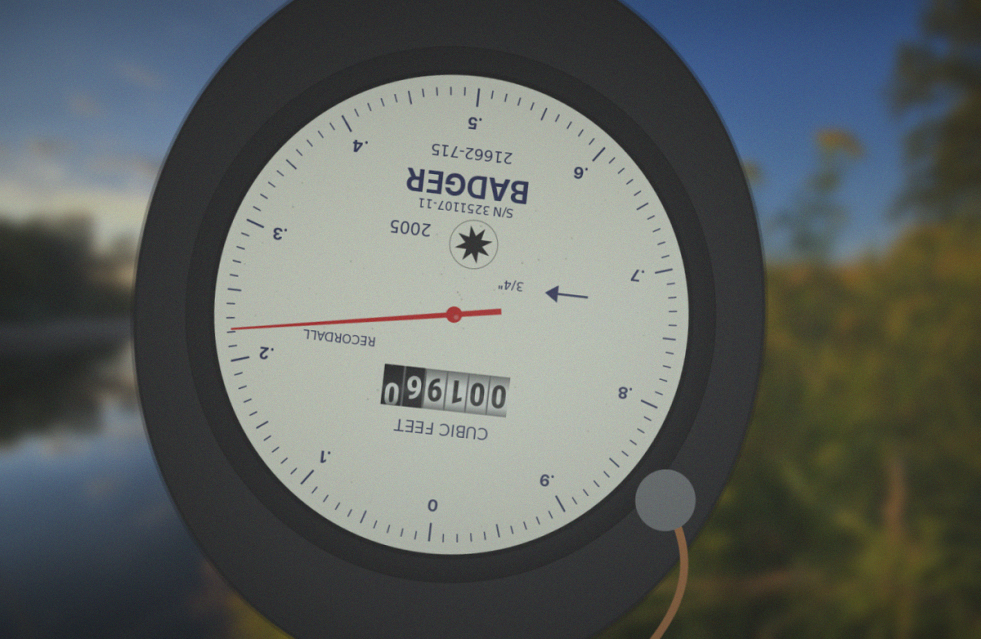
1960.22 ft³
